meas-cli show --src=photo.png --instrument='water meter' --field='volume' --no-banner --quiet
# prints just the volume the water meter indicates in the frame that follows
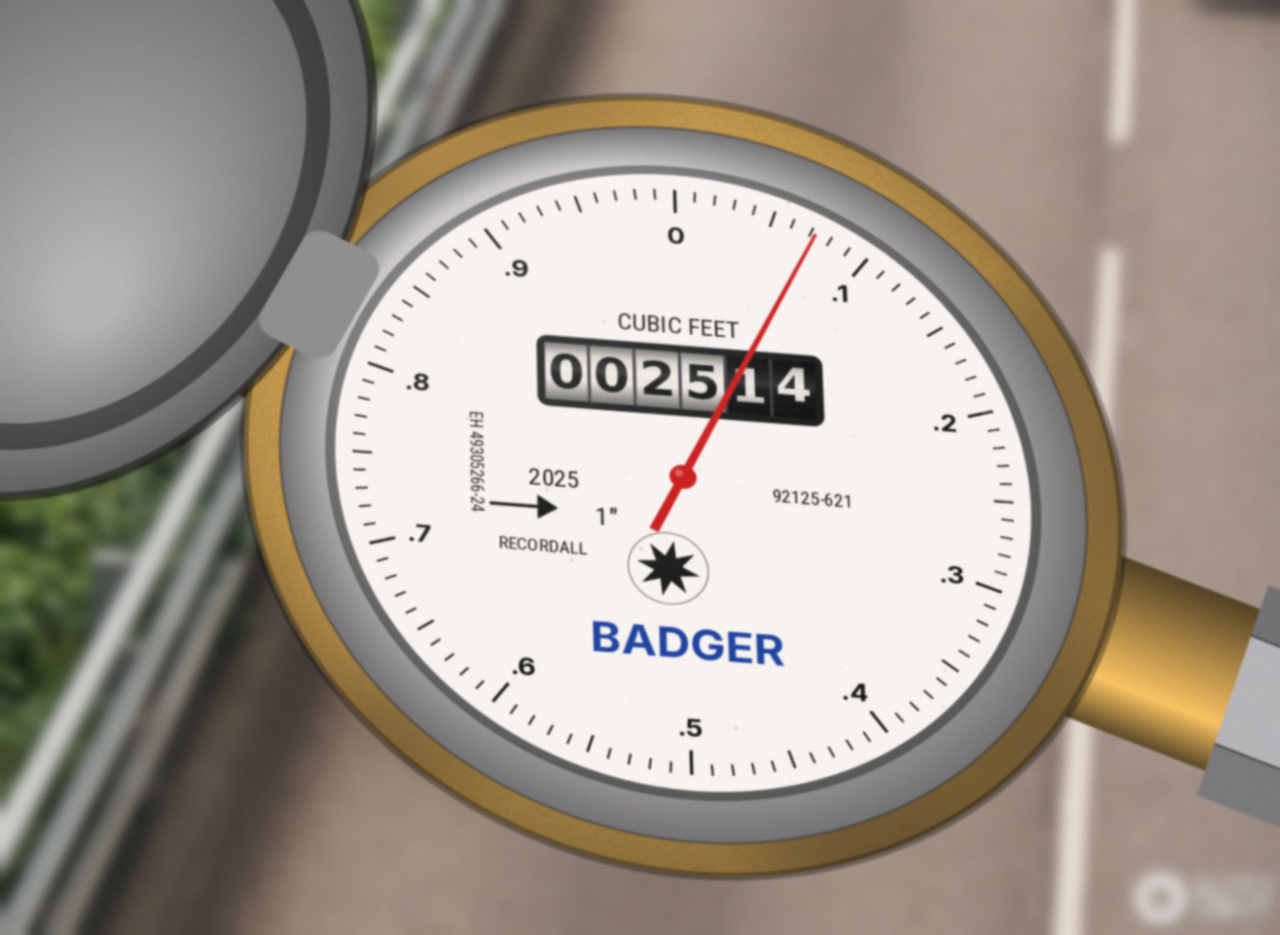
2514.07 ft³
